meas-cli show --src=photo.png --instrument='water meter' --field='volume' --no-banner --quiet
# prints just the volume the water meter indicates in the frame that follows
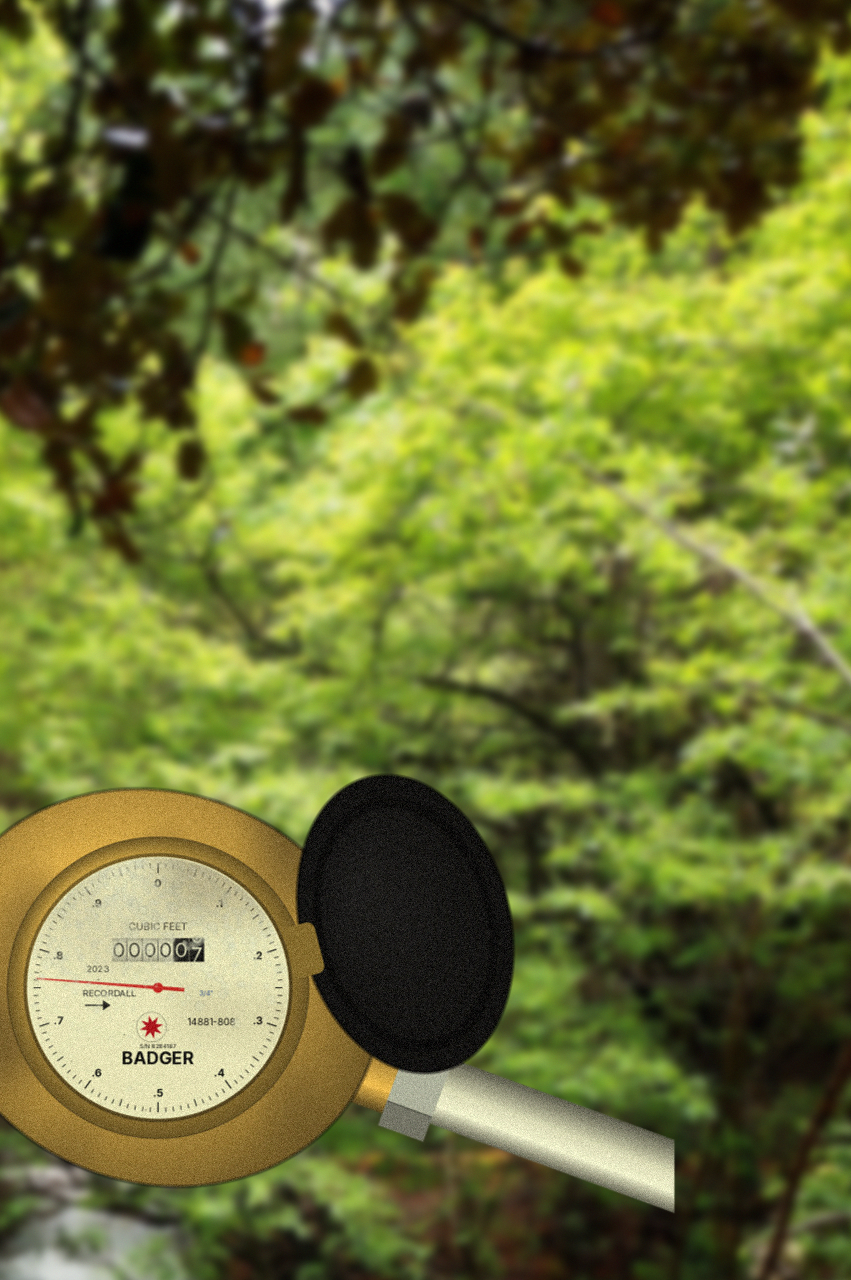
6.76 ft³
